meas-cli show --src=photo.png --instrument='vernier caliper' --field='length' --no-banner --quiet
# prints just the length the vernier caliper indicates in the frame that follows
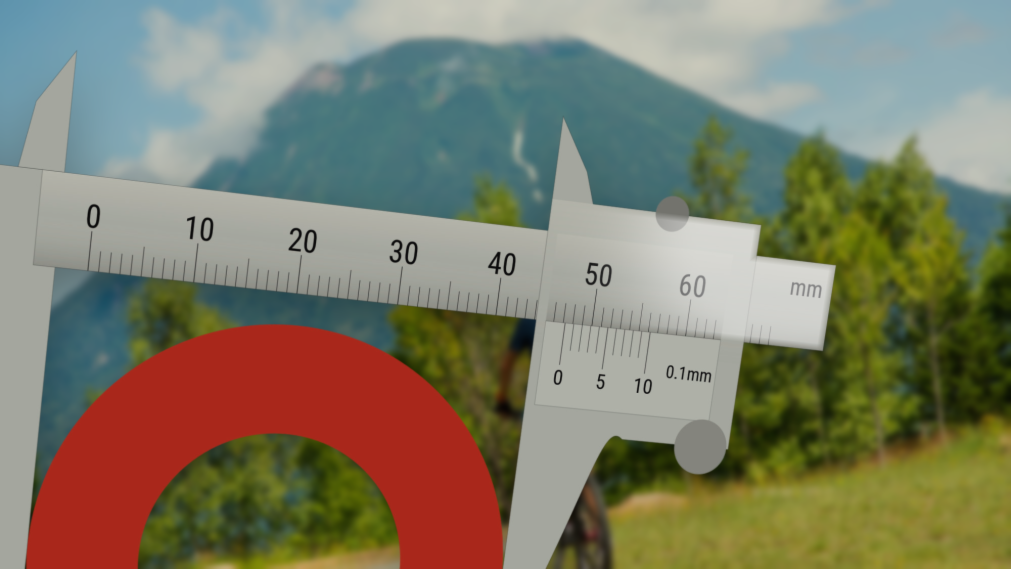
47.2 mm
